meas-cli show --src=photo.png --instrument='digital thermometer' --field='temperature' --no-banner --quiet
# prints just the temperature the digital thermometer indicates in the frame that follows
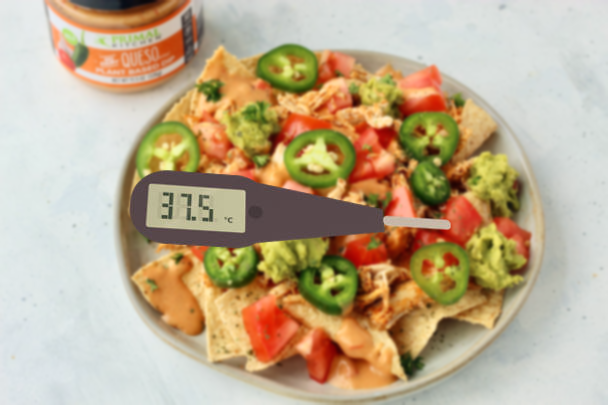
37.5 °C
